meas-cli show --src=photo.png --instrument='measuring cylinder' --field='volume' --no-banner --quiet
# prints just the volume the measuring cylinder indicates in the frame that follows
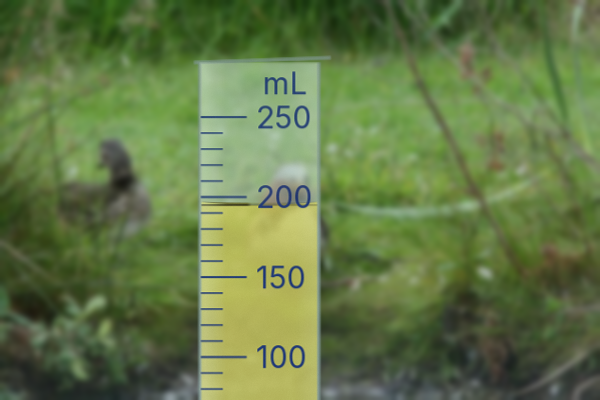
195 mL
